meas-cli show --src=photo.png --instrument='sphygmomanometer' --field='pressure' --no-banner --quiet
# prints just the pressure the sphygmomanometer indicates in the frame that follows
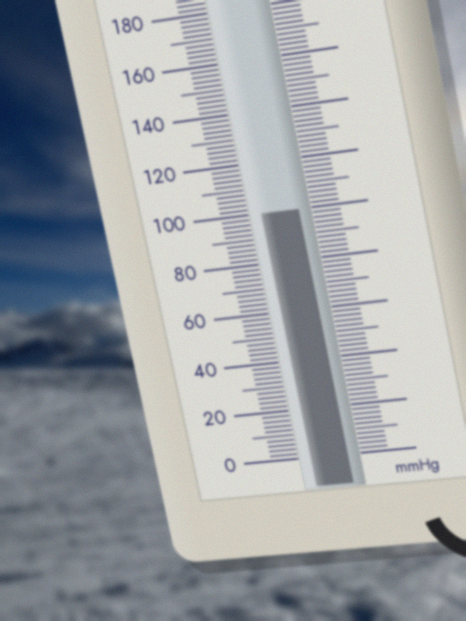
100 mmHg
